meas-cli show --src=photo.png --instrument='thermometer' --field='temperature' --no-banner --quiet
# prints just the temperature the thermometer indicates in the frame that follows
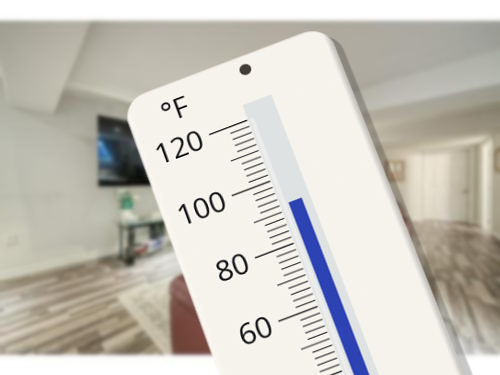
92 °F
